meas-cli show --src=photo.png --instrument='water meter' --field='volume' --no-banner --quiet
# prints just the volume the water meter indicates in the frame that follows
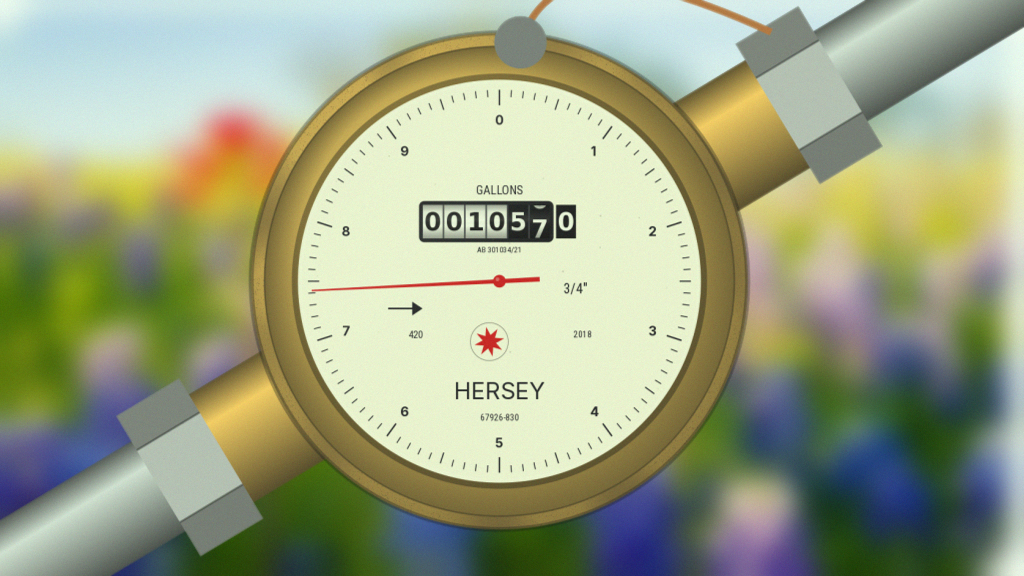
10567.4 gal
